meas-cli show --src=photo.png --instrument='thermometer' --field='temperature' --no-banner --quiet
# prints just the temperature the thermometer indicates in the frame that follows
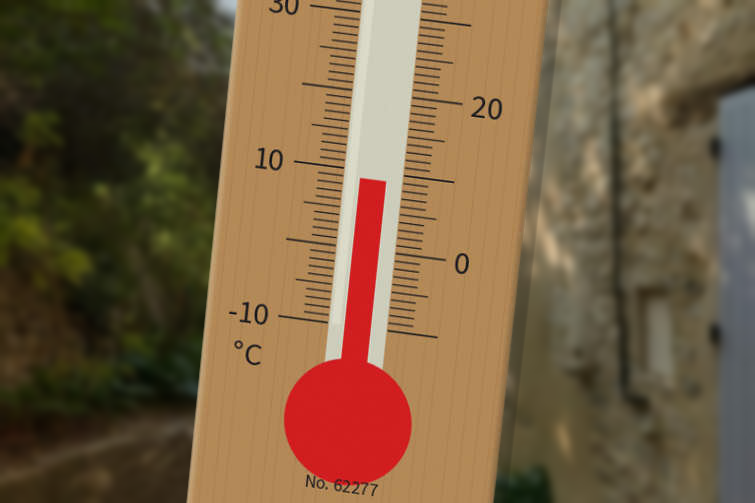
9 °C
